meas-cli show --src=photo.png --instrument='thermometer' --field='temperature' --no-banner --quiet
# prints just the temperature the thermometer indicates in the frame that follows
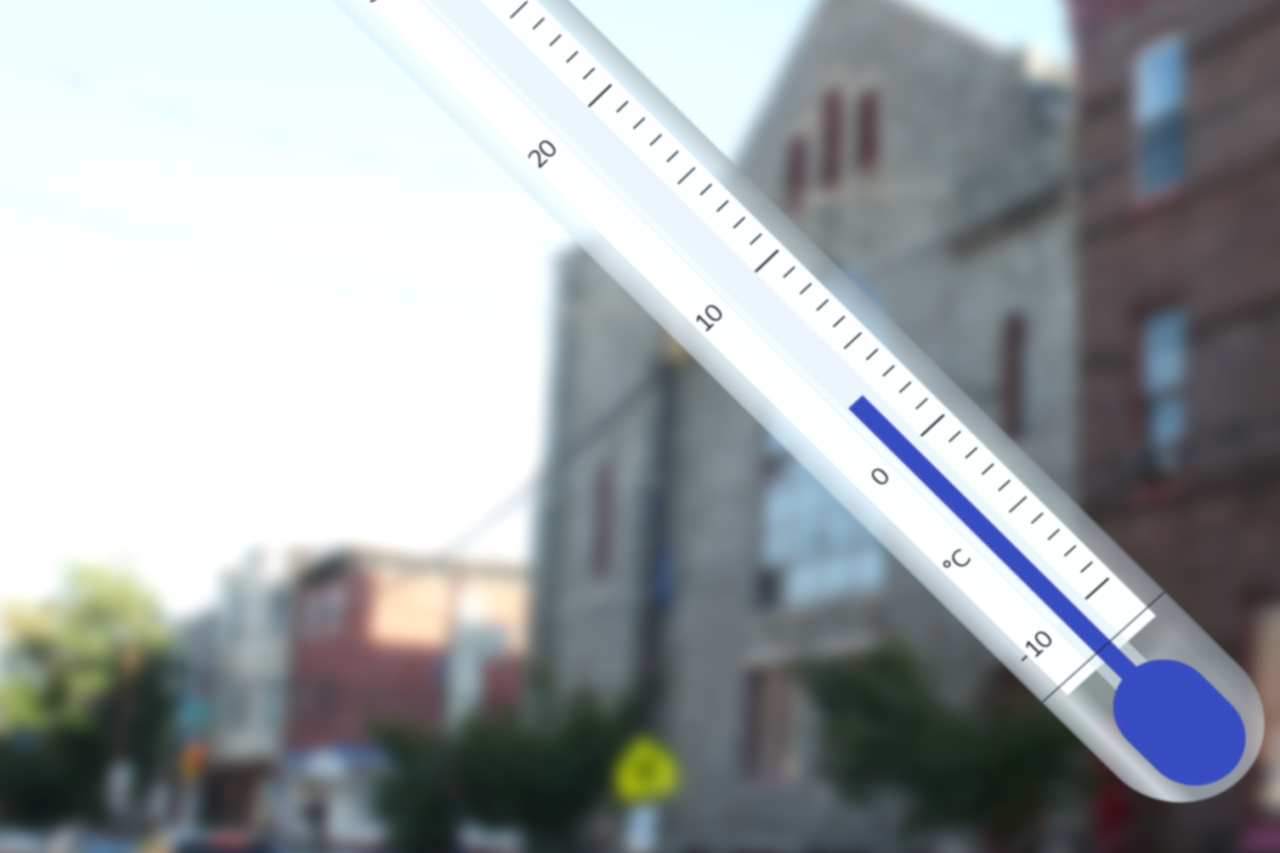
3 °C
